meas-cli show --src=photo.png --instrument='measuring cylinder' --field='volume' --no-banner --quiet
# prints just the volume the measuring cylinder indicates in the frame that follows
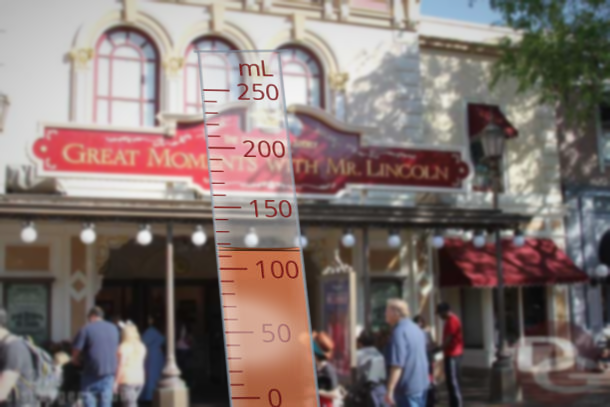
115 mL
